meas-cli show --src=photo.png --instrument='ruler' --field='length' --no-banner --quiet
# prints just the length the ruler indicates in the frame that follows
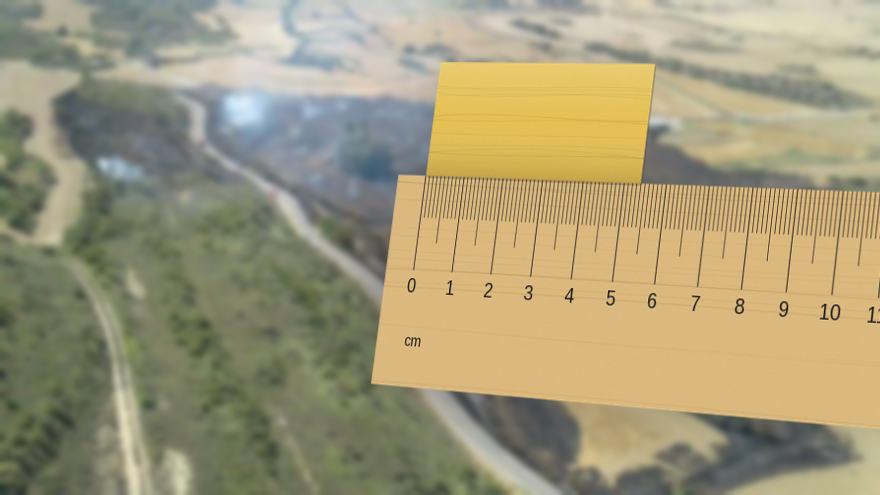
5.4 cm
